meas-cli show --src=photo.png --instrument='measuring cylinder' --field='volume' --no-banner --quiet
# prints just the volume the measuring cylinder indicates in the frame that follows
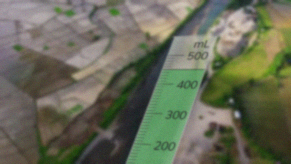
450 mL
